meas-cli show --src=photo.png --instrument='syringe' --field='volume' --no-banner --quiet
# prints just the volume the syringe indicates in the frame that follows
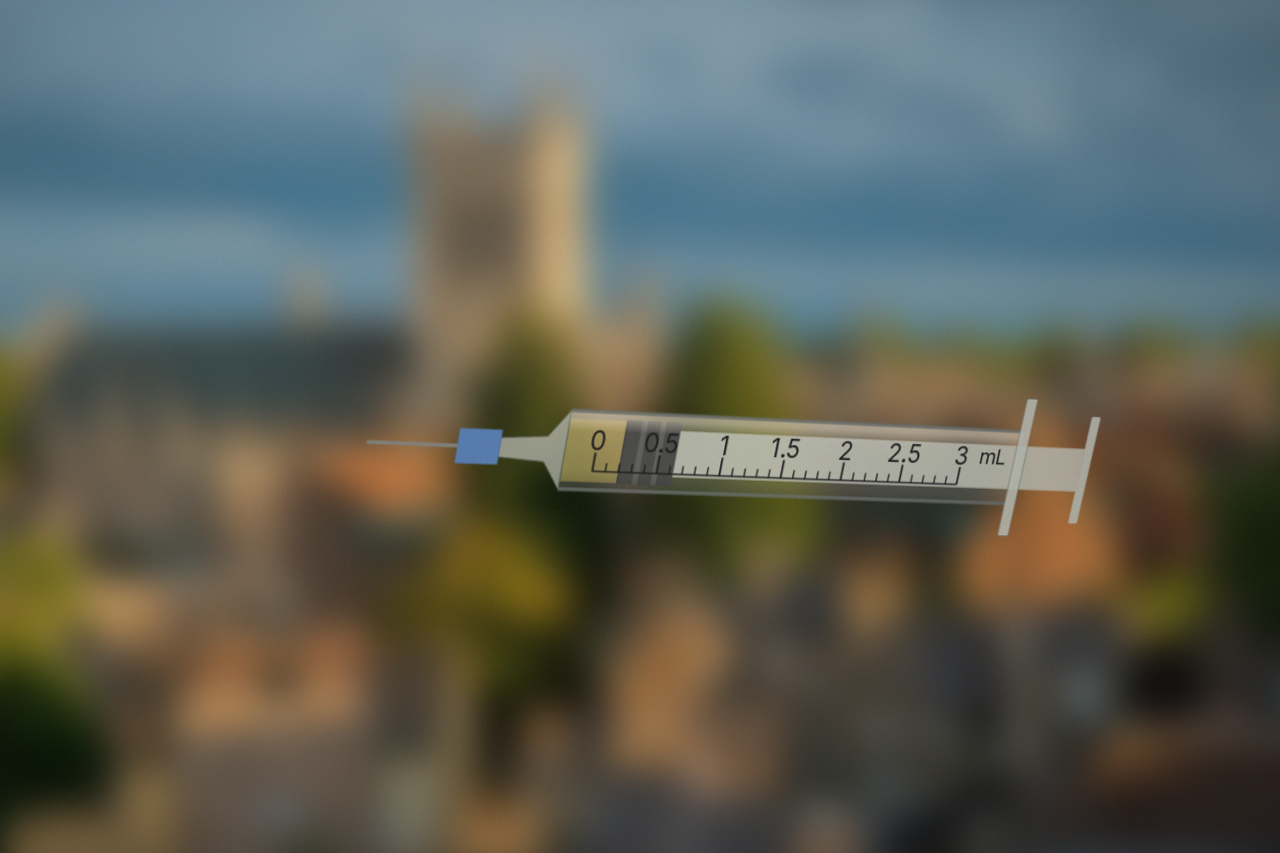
0.2 mL
